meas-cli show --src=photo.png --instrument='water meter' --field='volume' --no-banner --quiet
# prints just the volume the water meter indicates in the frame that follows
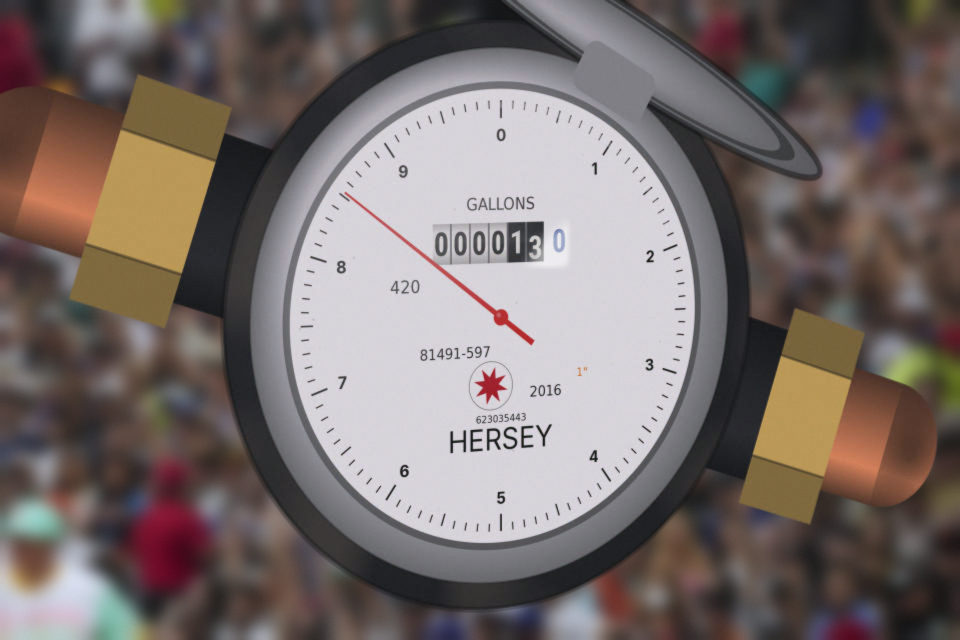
128.5 gal
